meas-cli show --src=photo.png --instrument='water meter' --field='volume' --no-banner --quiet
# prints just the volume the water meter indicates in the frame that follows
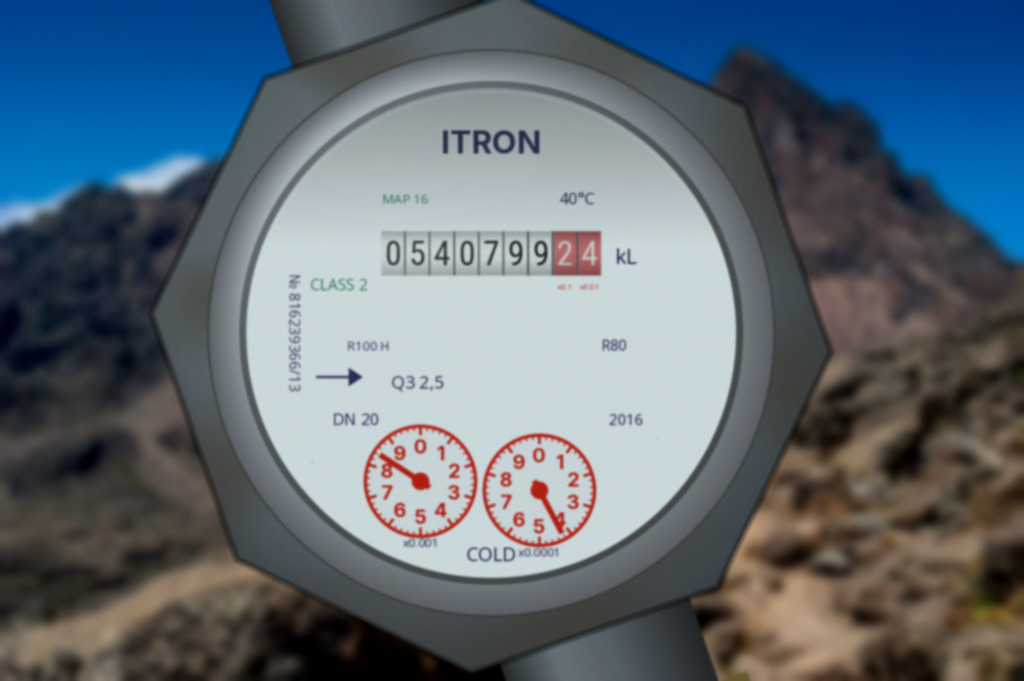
540799.2484 kL
